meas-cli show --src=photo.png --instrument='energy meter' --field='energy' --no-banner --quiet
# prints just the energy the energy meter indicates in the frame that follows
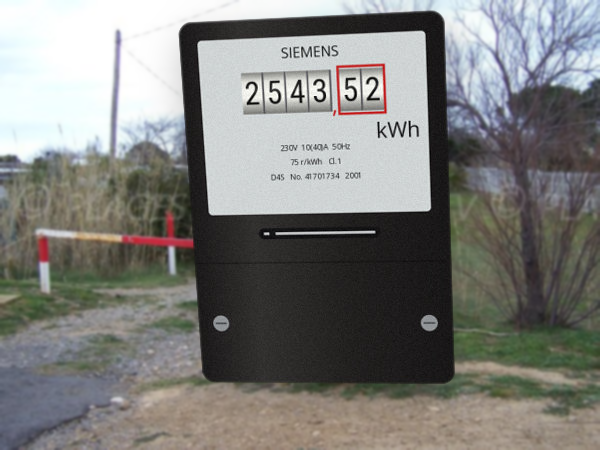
2543.52 kWh
